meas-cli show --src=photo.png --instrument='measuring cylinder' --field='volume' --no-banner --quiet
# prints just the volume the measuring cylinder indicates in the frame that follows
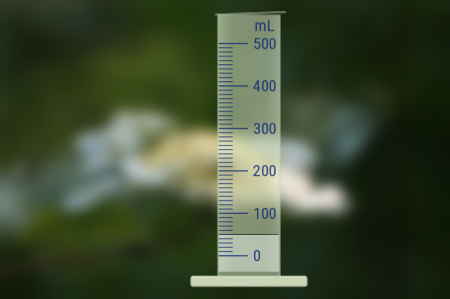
50 mL
